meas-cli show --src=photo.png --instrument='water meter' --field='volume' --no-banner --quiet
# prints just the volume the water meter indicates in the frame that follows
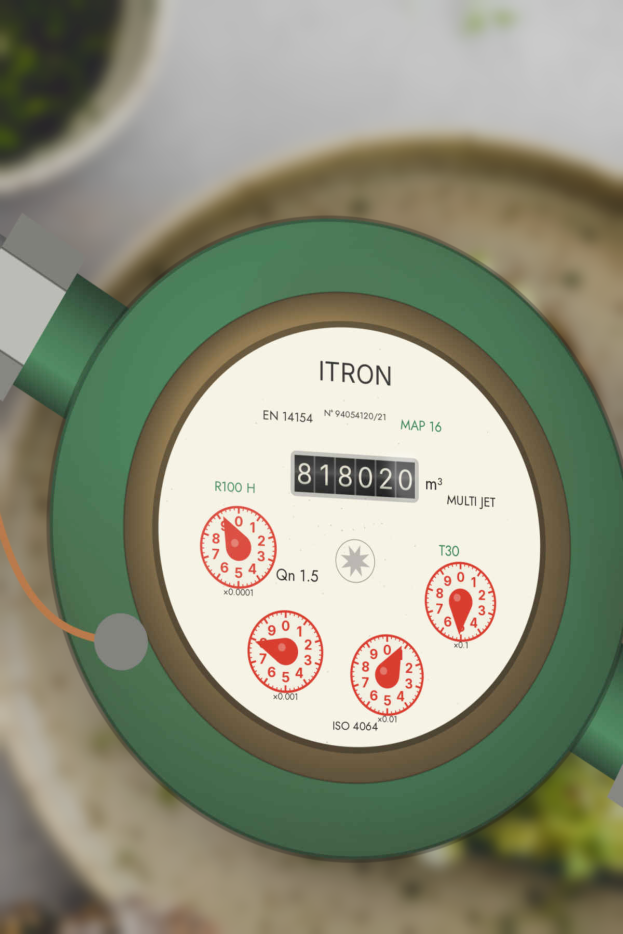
818020.5079 m³
